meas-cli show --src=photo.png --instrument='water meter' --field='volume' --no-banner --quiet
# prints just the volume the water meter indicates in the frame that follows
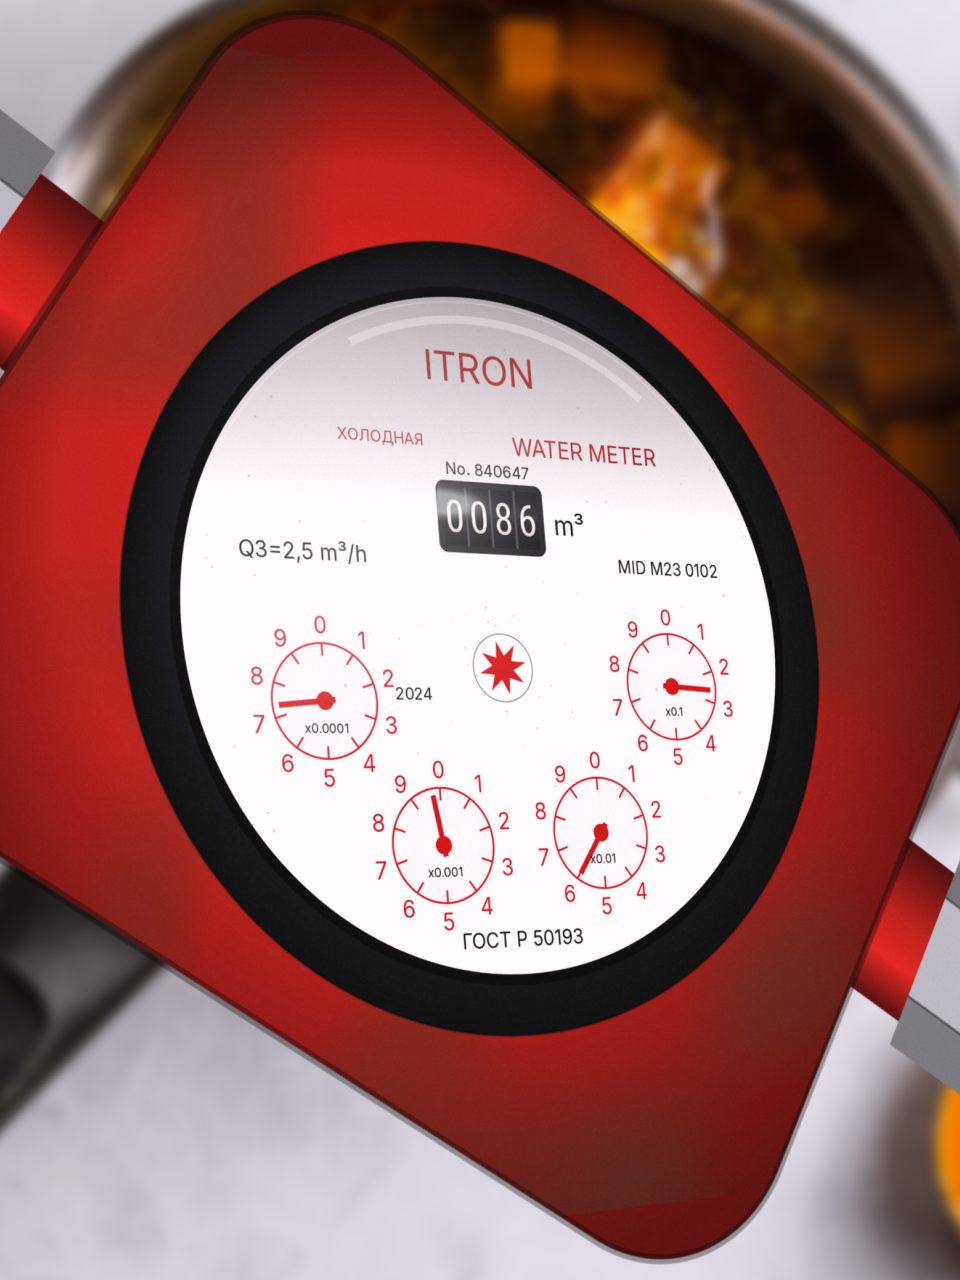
86.2597 m³
